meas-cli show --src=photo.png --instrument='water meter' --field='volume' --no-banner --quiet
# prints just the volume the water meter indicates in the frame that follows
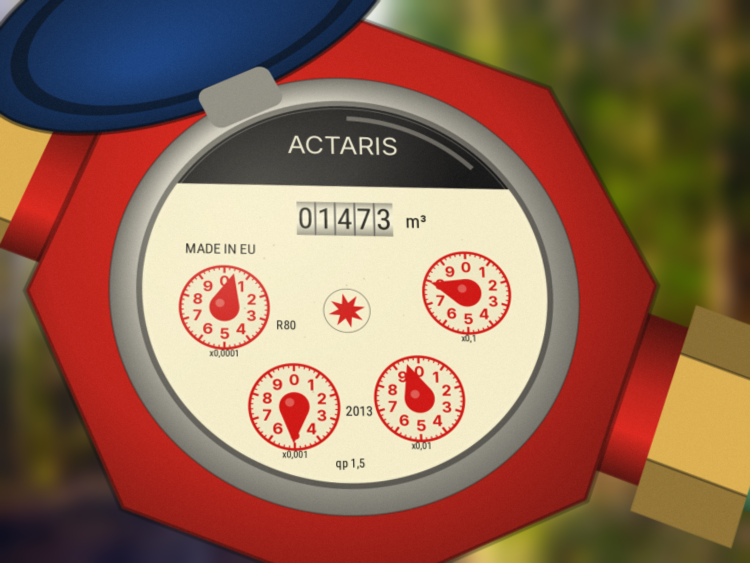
1473.7950 m³
